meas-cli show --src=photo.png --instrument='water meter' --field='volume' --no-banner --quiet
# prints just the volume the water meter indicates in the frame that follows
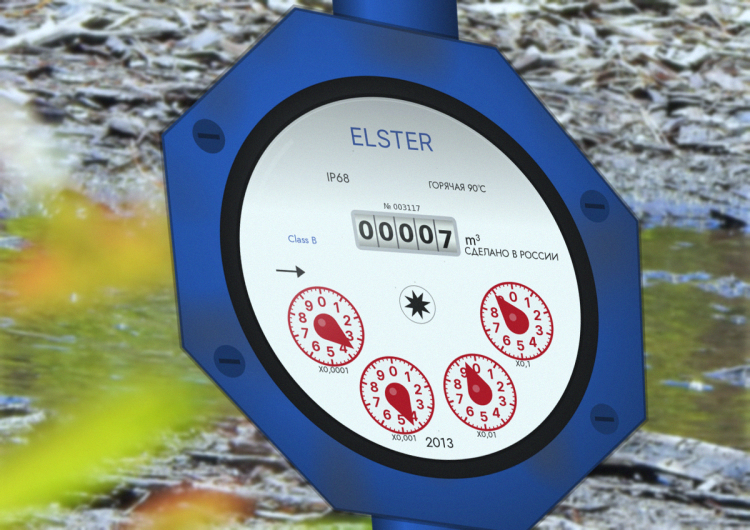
6.8943 m³
